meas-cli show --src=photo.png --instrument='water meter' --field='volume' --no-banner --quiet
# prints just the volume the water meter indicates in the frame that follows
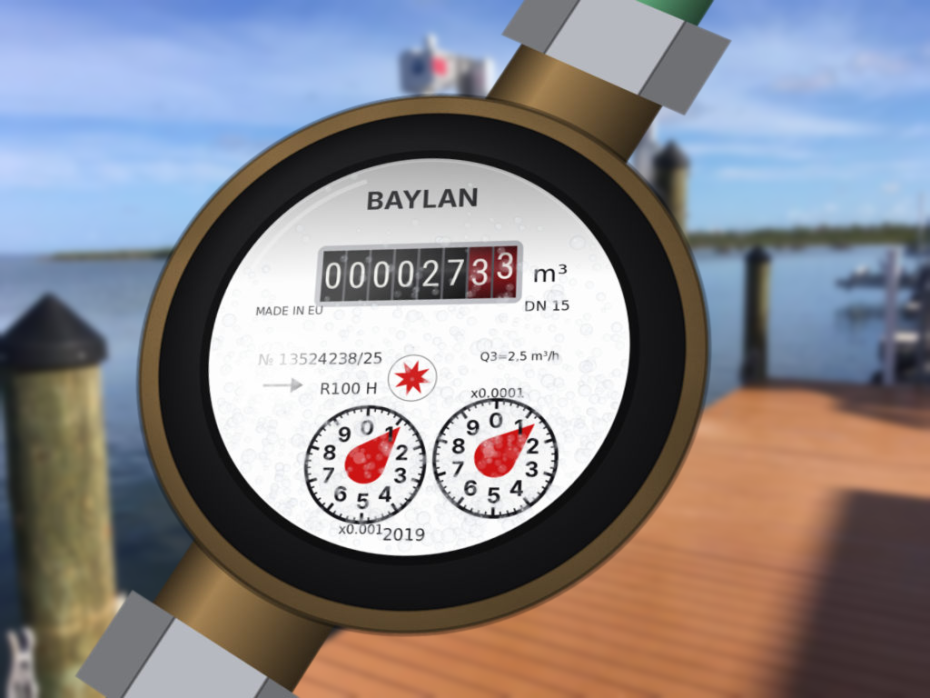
27.3311 m³
